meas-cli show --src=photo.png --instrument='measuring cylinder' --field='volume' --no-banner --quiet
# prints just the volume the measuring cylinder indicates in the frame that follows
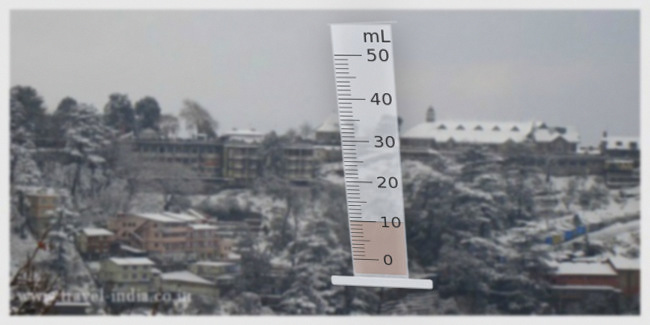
10 mL
